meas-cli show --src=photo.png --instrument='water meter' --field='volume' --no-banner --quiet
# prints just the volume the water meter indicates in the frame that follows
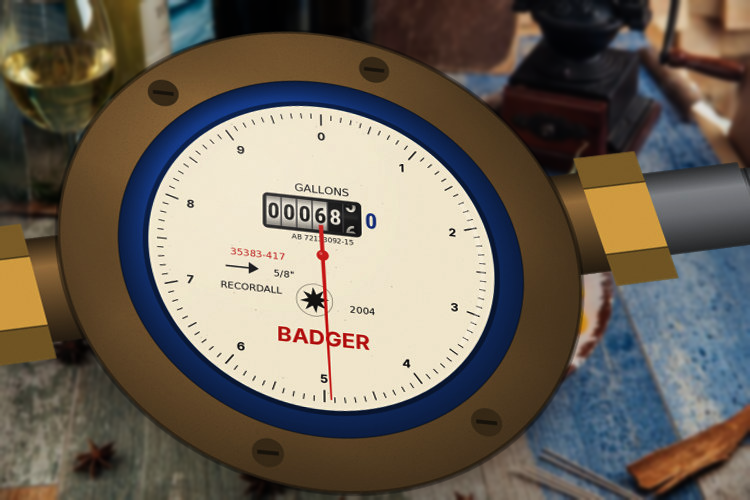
6854.9 gal
